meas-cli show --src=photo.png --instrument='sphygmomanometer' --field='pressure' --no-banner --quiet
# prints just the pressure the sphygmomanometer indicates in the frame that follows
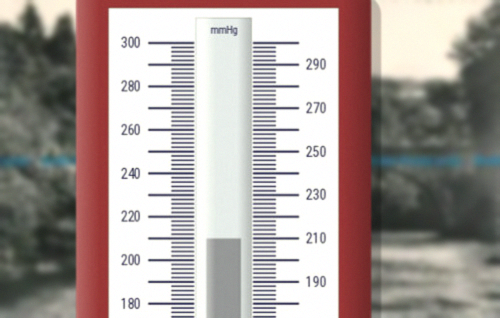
210 mmHg
